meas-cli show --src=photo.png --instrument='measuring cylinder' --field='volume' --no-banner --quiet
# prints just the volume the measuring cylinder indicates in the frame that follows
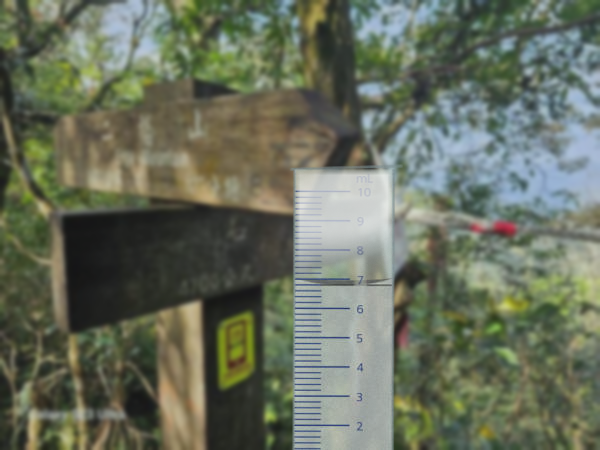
6.8 mL
